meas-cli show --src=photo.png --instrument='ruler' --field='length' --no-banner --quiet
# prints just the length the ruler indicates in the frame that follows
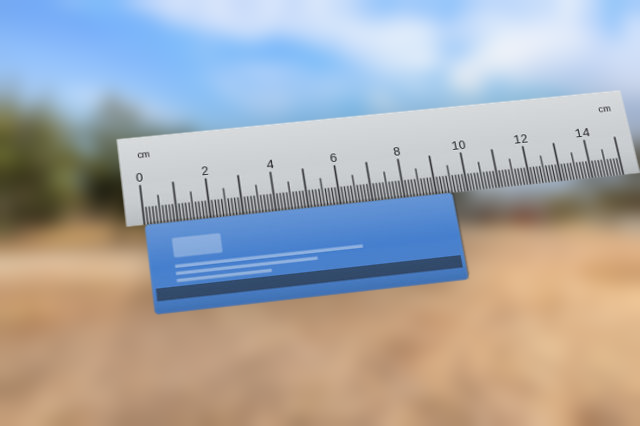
9.5 cm
